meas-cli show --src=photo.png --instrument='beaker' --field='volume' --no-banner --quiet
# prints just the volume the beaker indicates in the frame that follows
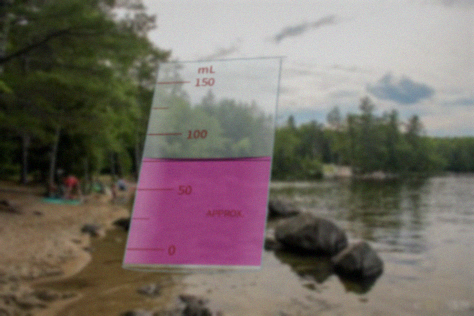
75 mL
